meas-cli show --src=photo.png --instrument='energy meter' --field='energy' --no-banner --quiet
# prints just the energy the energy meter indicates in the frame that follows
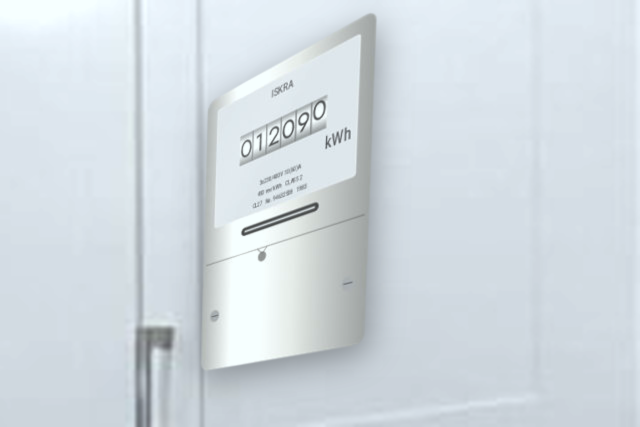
12090 kWh
